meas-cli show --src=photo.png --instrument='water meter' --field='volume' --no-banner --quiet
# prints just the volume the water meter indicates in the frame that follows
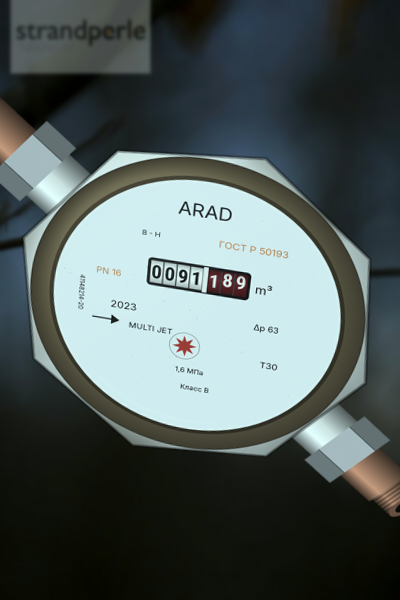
91.189 m³
